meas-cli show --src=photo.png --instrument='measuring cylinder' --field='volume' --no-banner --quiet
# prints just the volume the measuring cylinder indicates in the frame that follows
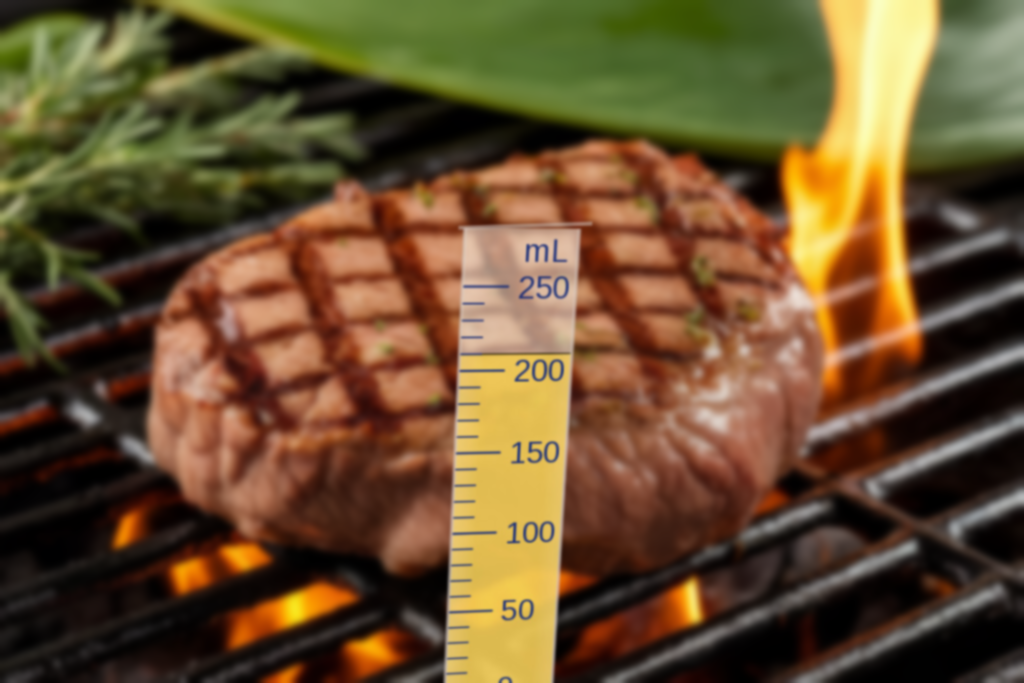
210 mL
